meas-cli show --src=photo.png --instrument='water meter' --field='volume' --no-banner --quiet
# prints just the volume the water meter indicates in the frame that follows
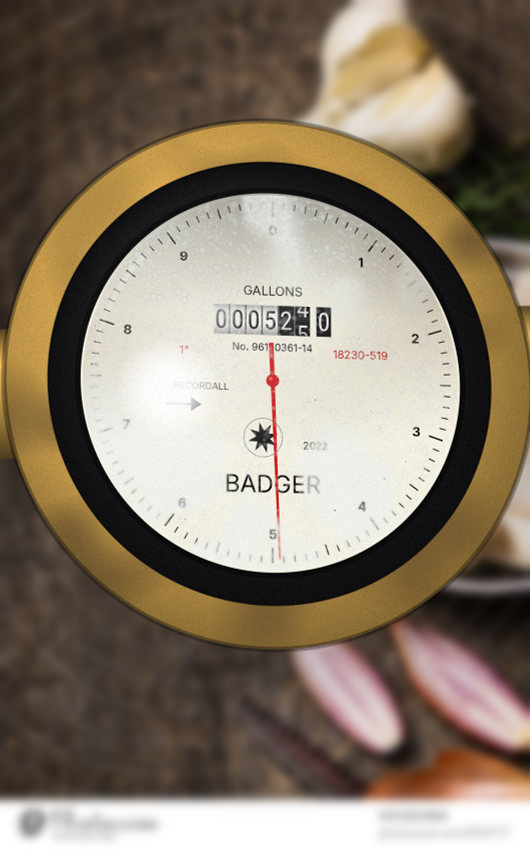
5244.9 gal
